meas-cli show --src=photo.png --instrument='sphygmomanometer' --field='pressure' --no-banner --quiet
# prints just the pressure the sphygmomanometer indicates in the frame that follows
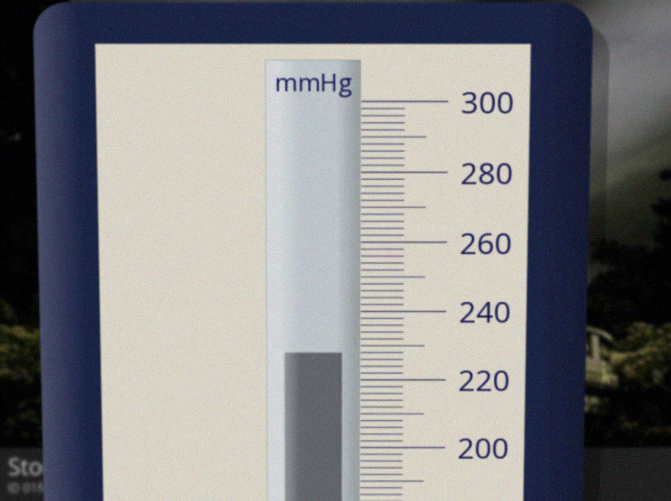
228 mmHg
